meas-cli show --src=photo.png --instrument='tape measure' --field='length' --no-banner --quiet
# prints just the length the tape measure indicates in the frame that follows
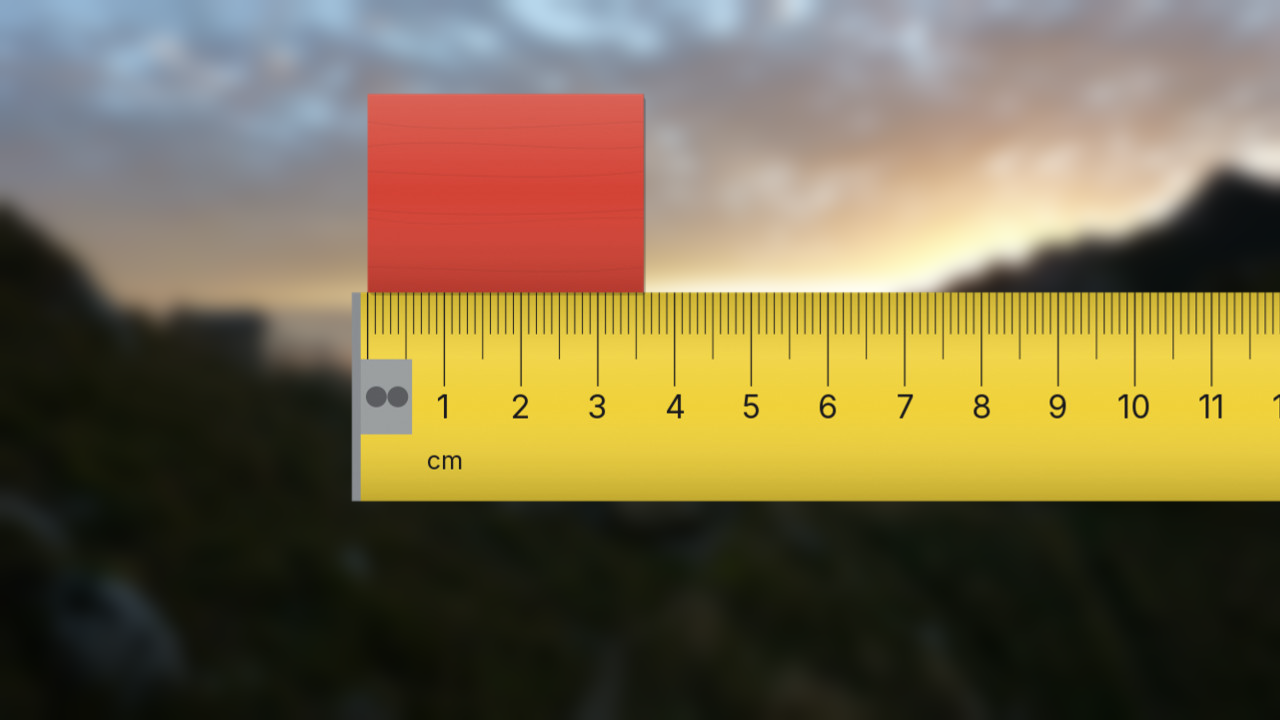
3.6 cm
